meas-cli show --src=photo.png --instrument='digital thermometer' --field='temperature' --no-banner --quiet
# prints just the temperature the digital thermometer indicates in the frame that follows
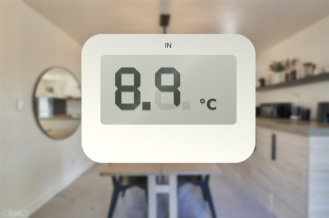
8.9 °C
